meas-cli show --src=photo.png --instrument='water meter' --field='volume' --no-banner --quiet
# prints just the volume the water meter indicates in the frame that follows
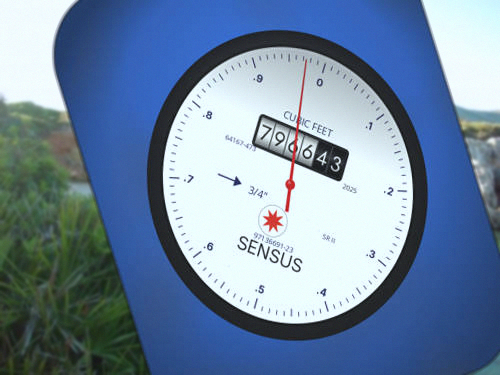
796642.97 ft³
